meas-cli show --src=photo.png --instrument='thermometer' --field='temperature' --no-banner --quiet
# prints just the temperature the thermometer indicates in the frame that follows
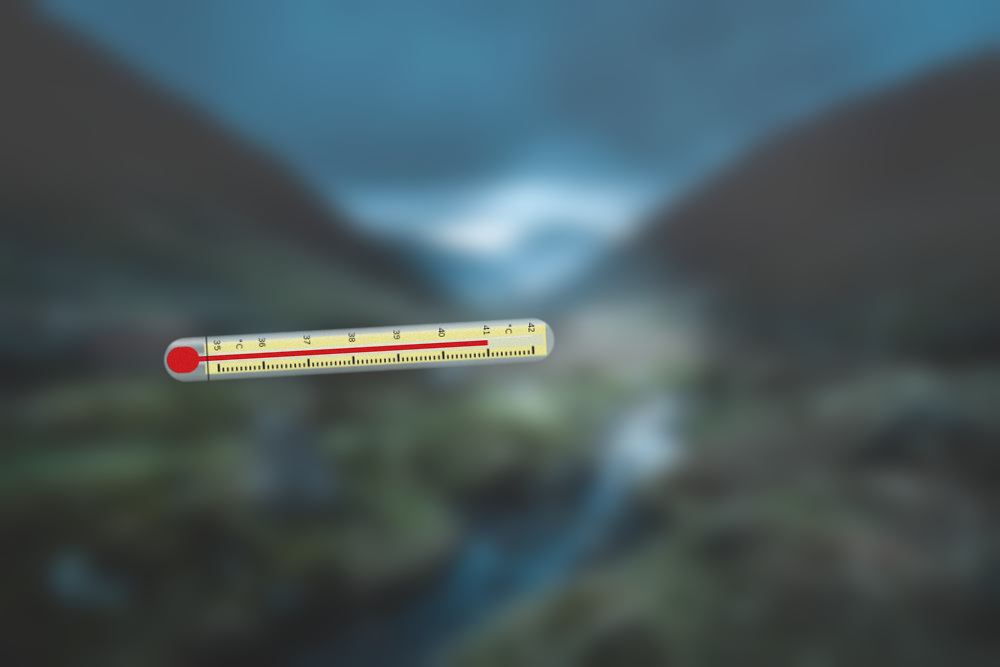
41 °C
